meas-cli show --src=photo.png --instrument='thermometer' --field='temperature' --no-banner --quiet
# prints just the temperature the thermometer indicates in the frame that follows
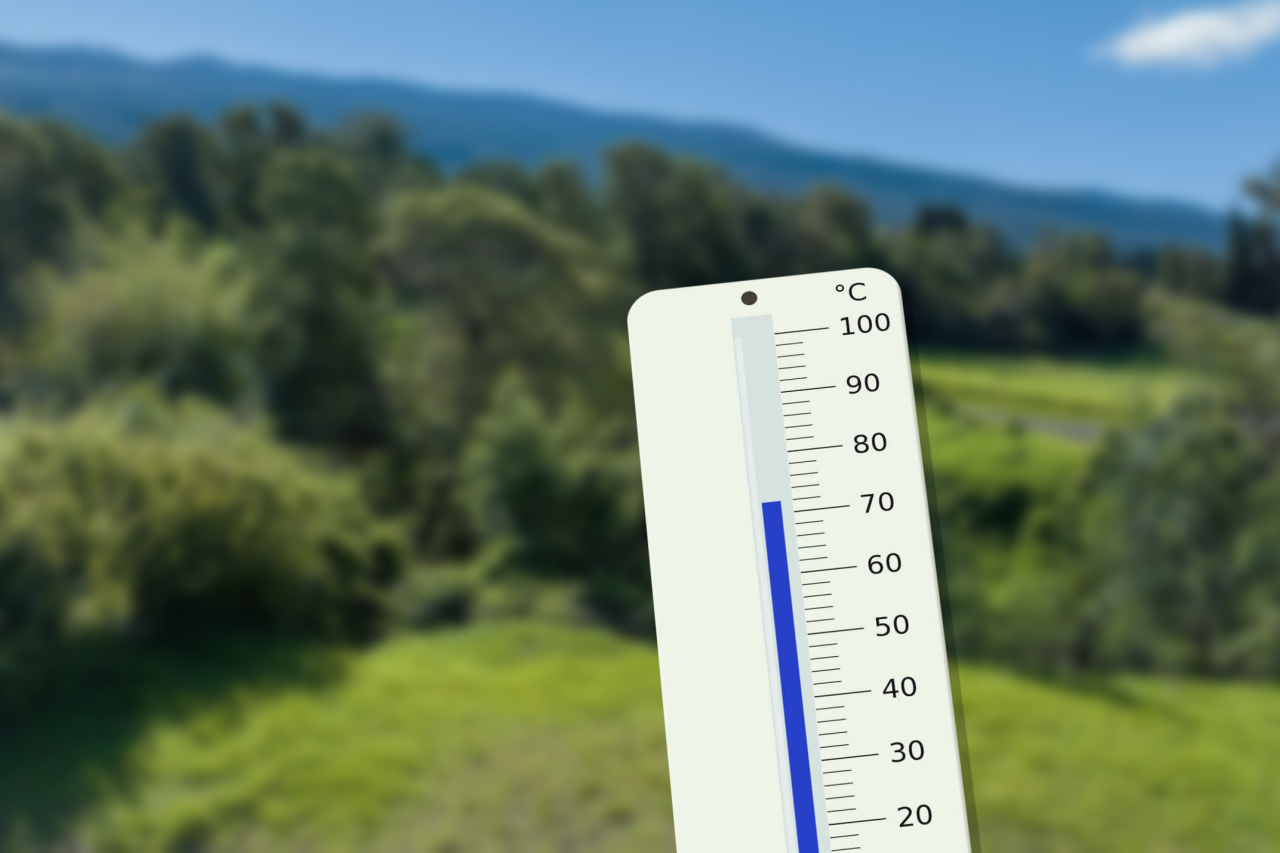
72 °C
